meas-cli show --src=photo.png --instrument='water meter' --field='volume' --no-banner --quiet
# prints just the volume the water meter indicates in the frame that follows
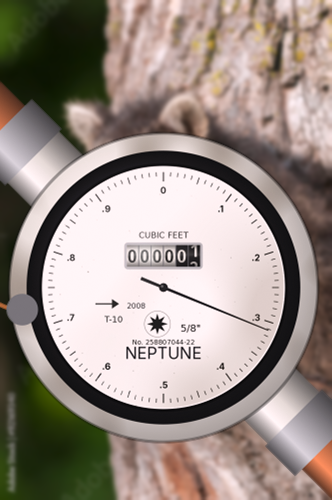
1.31 ft³
